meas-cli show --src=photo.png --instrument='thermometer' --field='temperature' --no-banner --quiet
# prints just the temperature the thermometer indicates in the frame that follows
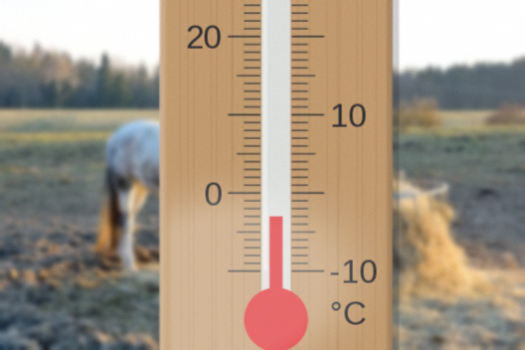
-3 °C
